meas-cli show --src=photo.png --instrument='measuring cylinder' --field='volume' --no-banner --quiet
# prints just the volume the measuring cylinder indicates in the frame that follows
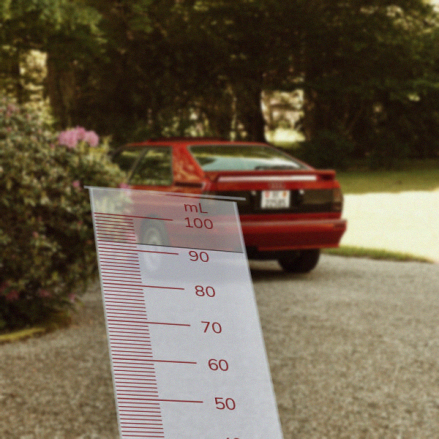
92 mL
